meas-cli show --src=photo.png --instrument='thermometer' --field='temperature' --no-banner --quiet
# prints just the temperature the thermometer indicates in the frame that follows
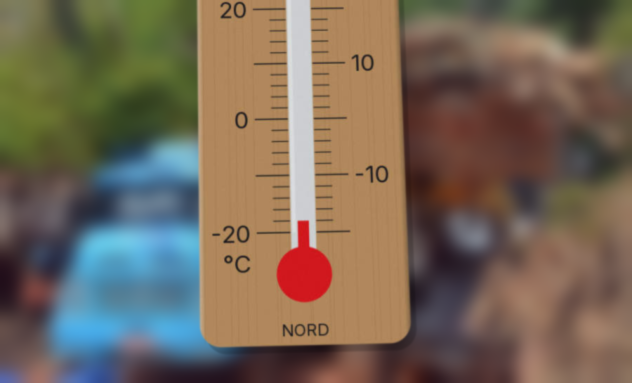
-18 °C
